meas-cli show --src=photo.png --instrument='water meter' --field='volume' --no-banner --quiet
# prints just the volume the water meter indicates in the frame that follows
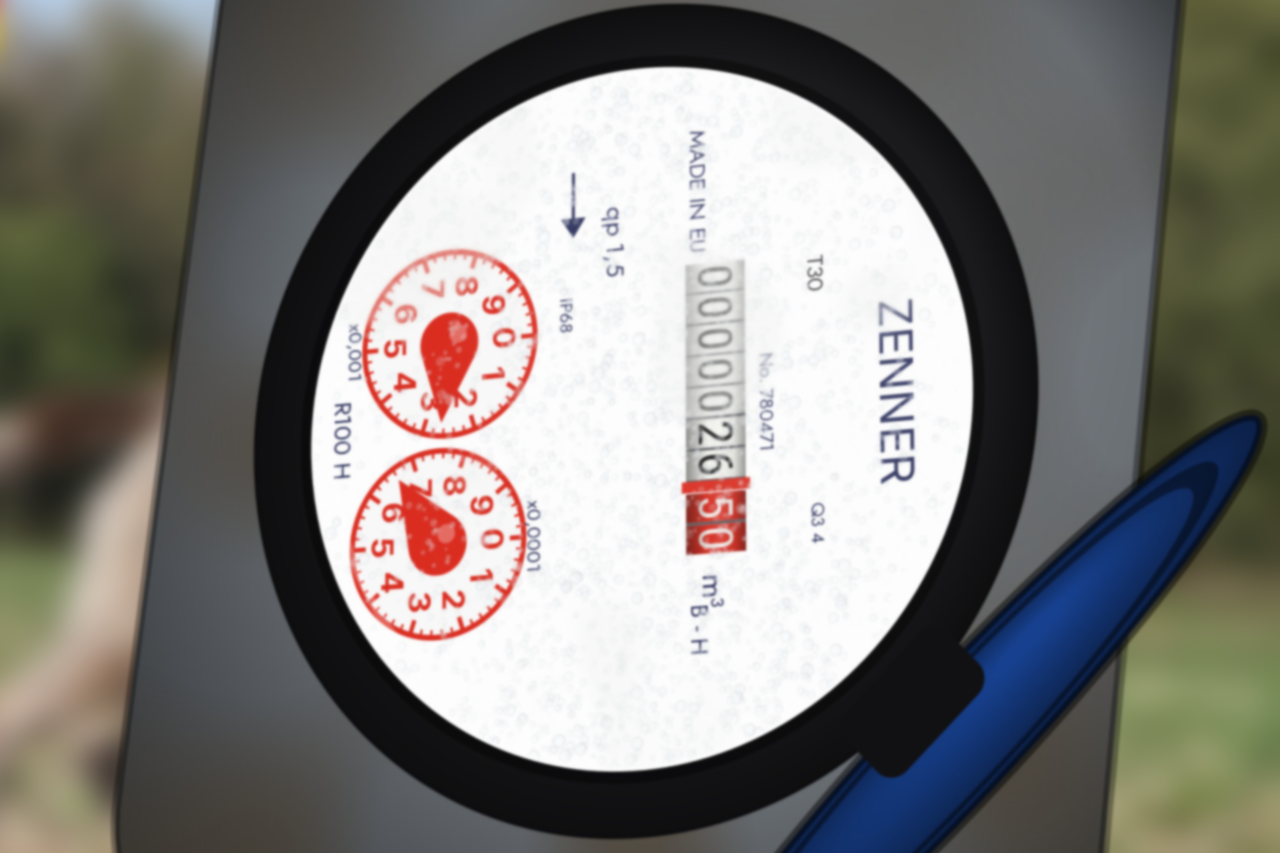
26.5026 m³
